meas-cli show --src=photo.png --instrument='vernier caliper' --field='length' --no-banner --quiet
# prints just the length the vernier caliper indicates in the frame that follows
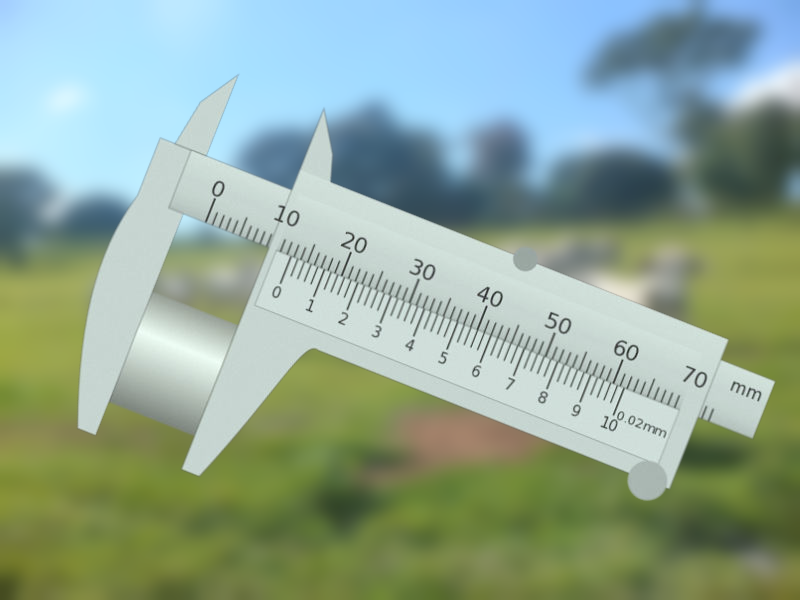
12.6 mm
